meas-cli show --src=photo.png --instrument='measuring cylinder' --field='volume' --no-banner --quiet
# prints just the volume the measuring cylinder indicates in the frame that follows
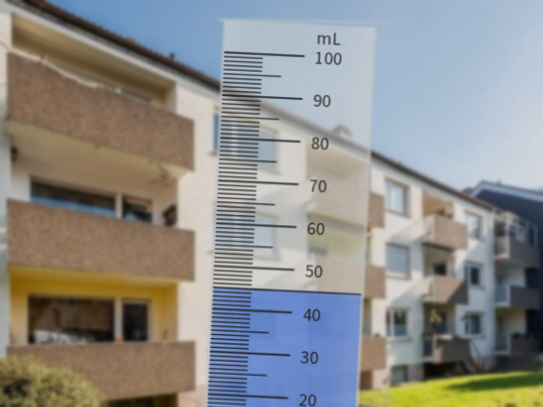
45 mL
